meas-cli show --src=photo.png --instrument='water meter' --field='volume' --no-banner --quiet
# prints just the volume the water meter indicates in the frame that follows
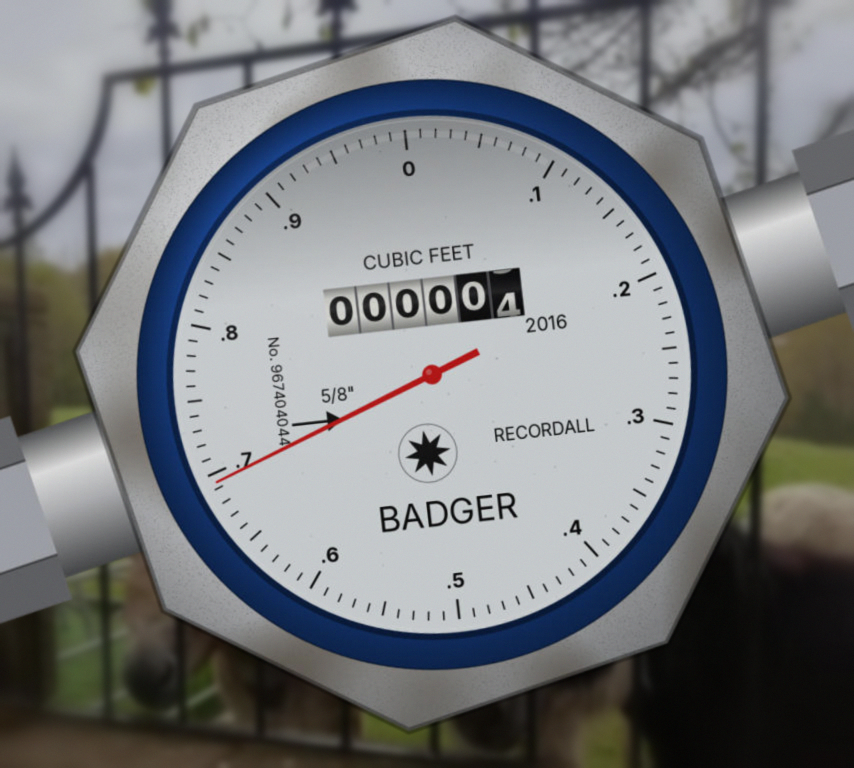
3.69 ft³
